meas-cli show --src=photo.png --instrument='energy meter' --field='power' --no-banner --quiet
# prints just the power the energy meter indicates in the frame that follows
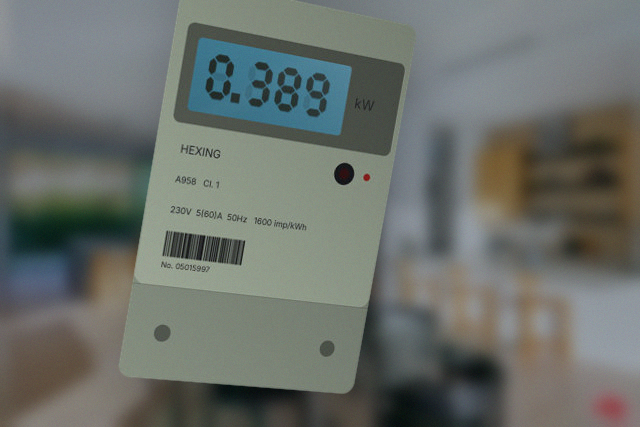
0.389 kW
